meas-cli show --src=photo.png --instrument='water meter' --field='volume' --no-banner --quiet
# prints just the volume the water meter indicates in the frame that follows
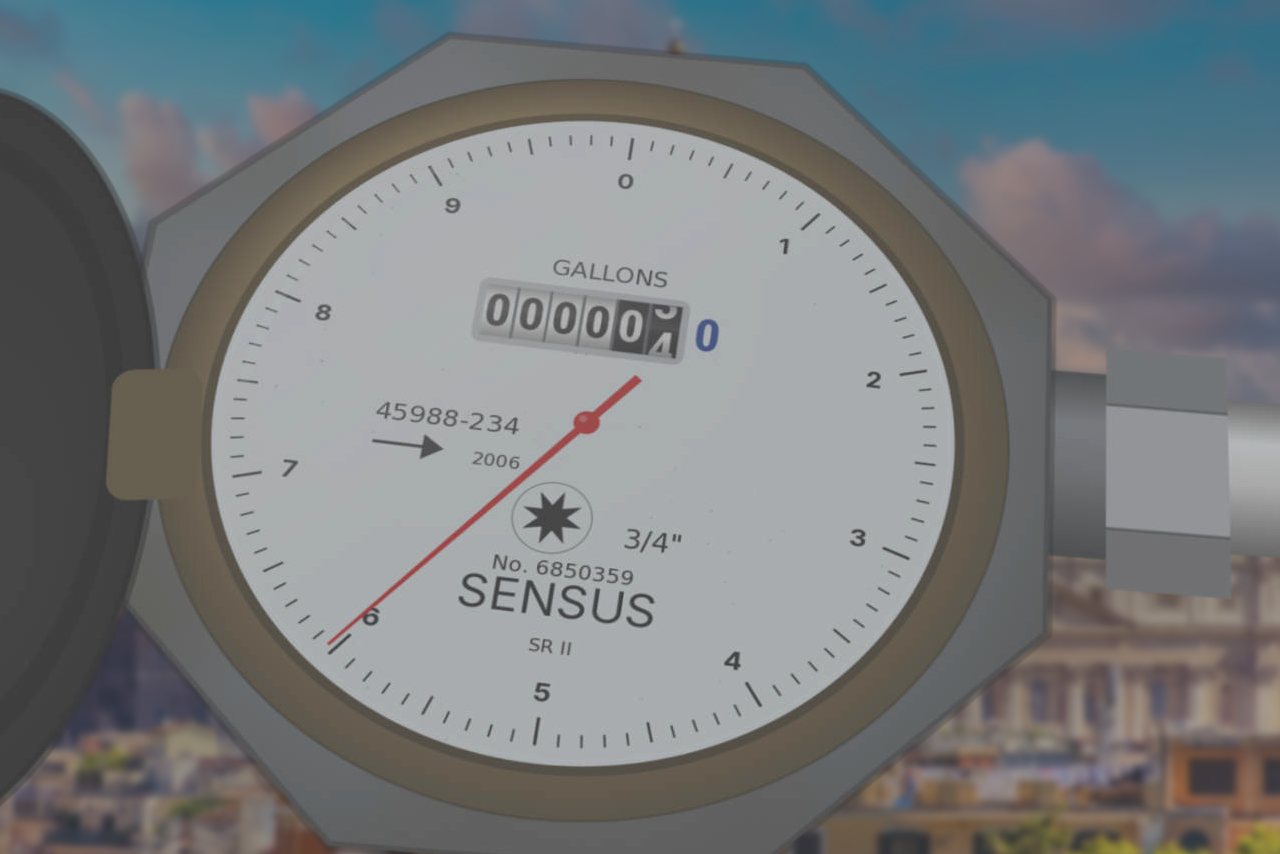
36.0 gal
